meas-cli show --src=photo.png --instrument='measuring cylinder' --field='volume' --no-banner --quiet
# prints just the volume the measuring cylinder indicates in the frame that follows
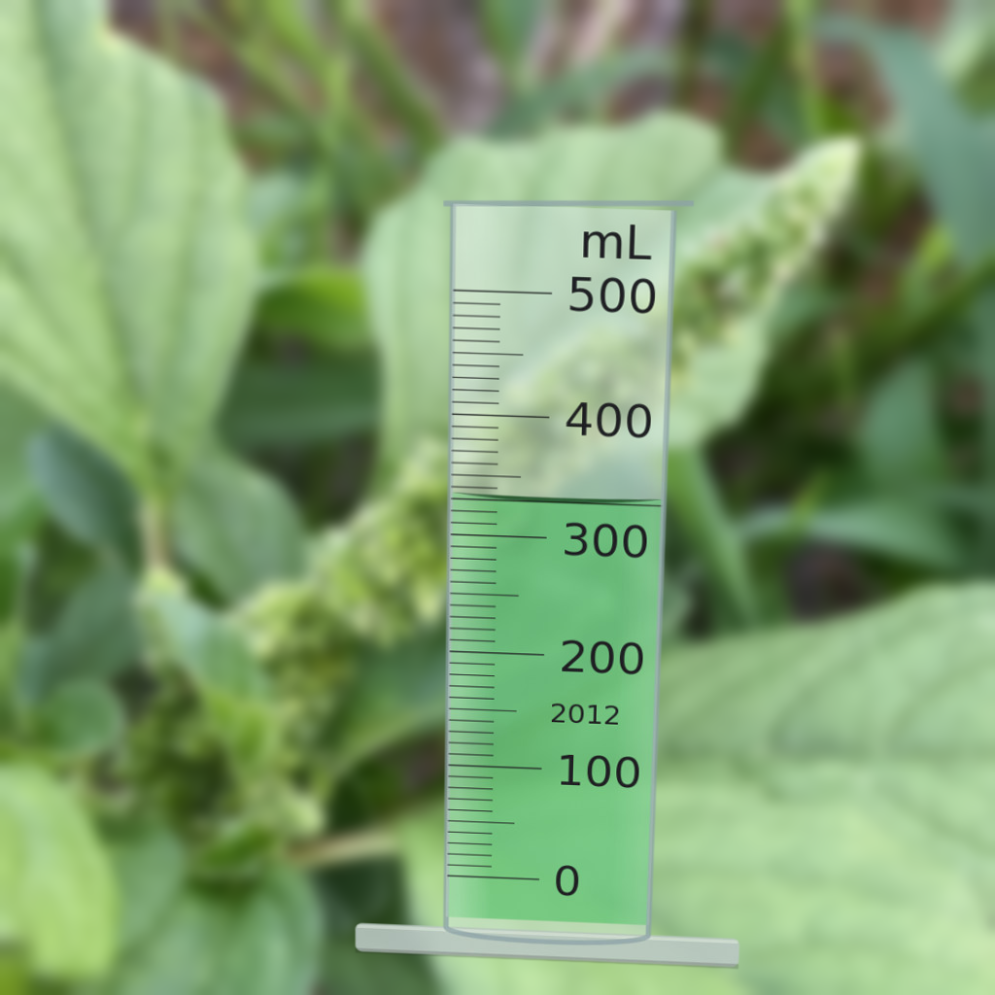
330 mL
